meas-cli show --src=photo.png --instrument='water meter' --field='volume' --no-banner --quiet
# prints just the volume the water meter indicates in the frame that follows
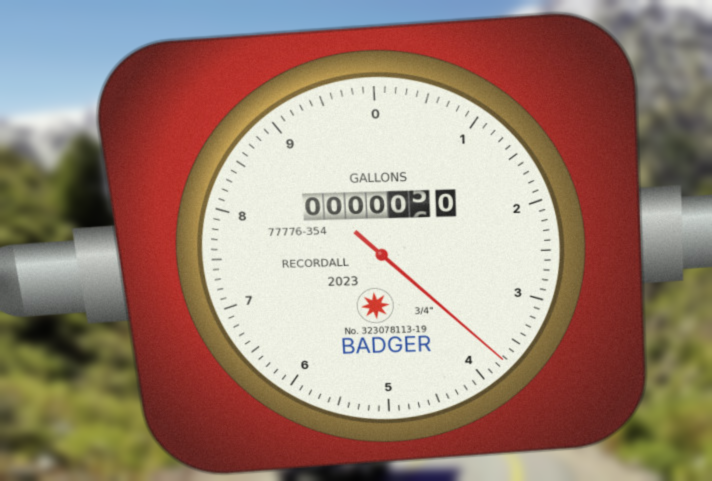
53.7 gal
